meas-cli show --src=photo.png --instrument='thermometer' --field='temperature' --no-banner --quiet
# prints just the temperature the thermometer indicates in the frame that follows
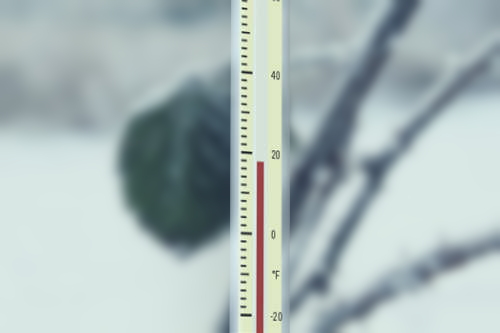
18 °F
